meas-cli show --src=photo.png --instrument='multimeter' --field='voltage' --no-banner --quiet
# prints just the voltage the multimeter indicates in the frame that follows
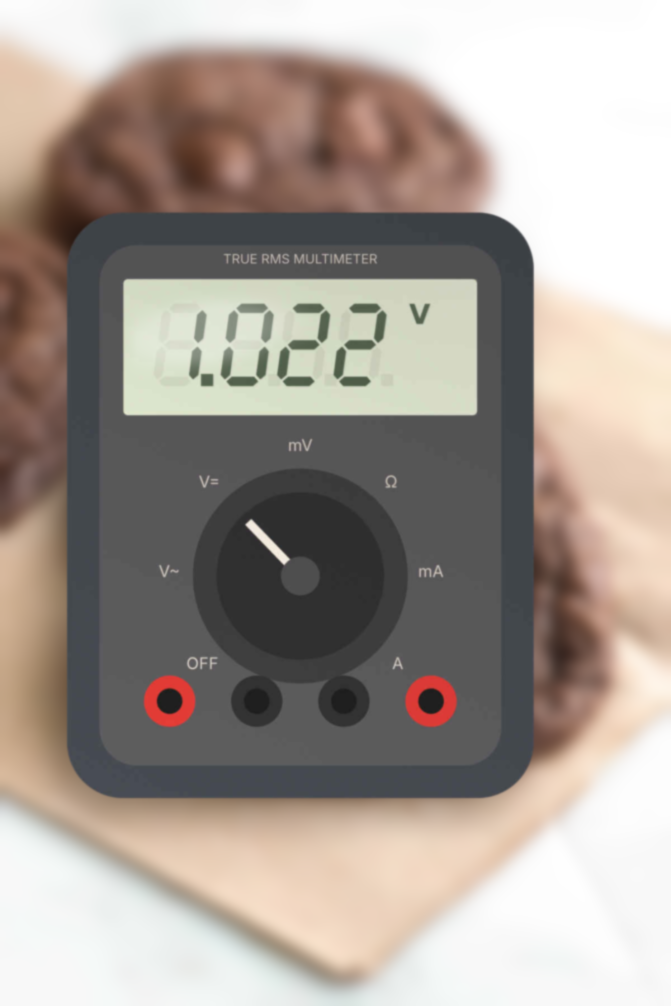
1.022 V
